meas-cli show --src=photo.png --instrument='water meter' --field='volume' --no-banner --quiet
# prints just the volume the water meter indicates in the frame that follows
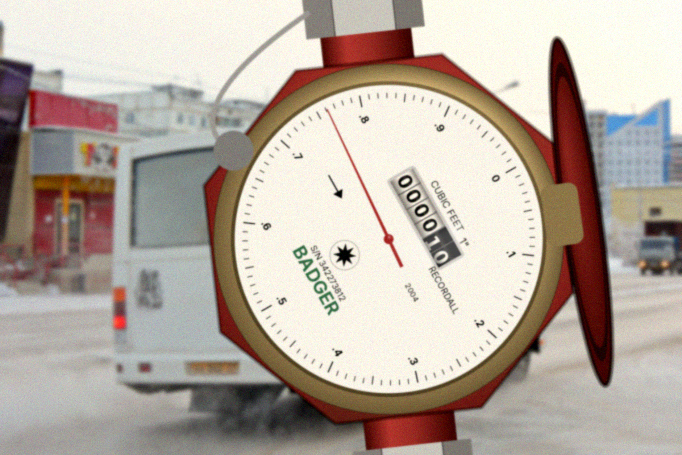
9.76 ft³
